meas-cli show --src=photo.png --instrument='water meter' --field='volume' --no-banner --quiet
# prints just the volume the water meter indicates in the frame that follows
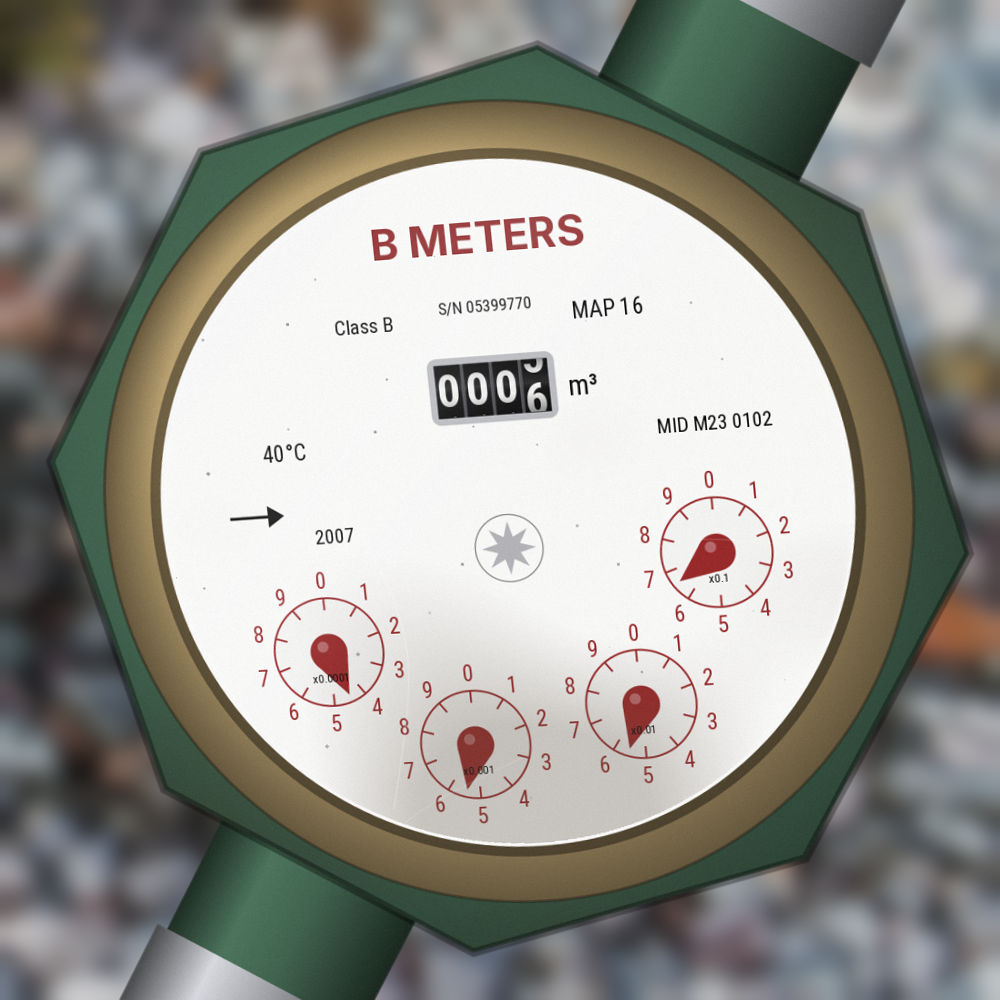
5.6554 m³
